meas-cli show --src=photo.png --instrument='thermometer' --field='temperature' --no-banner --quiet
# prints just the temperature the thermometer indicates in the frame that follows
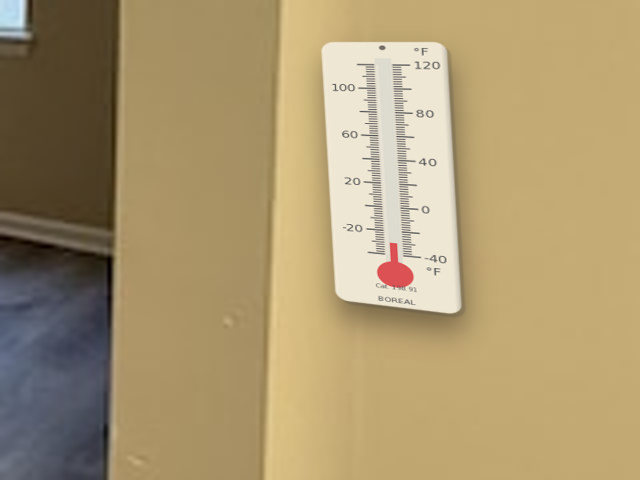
-30 °F
